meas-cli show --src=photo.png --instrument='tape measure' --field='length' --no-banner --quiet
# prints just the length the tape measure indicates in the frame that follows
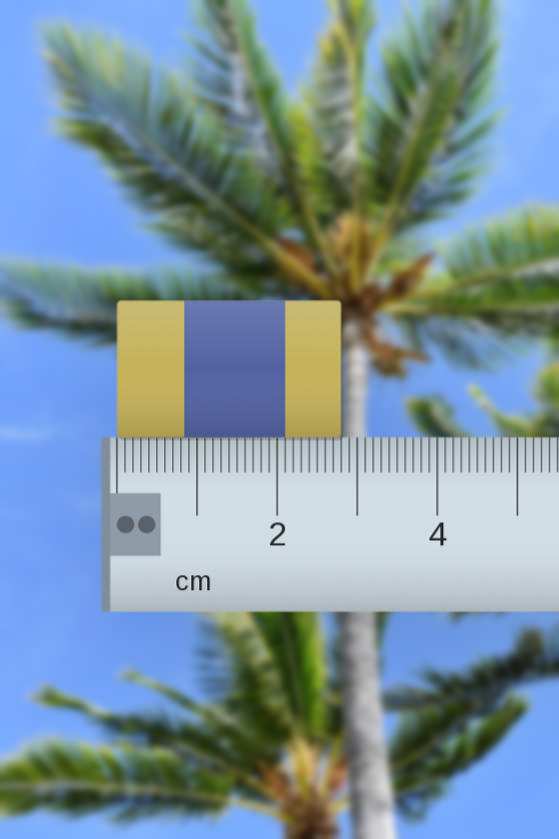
2.8 cm
